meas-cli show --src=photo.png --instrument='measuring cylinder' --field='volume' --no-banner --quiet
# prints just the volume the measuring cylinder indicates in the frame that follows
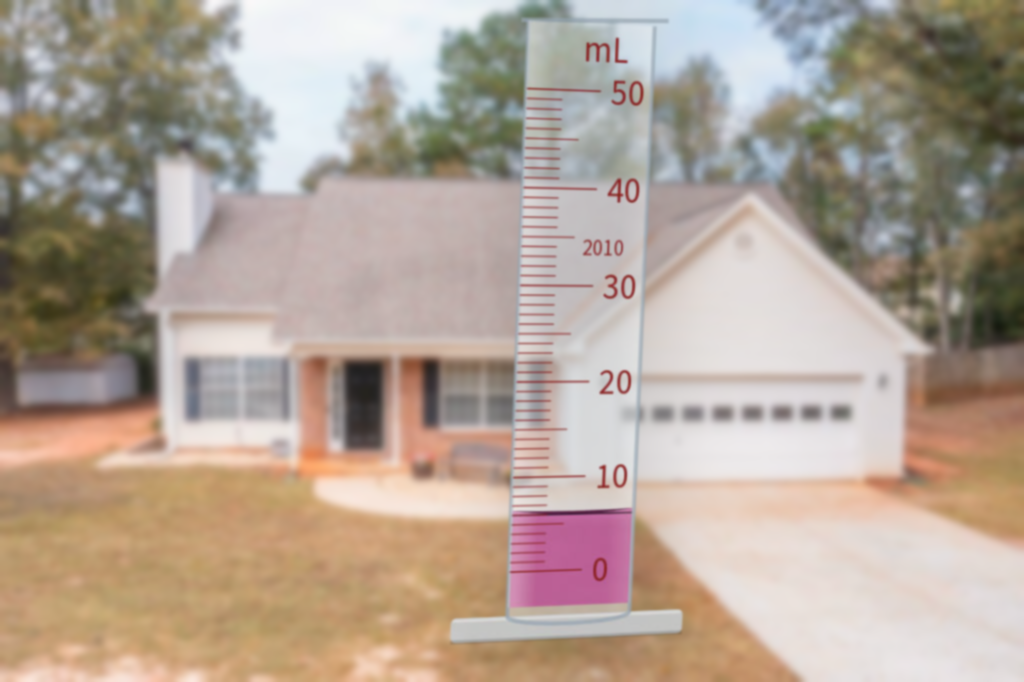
6 mL
